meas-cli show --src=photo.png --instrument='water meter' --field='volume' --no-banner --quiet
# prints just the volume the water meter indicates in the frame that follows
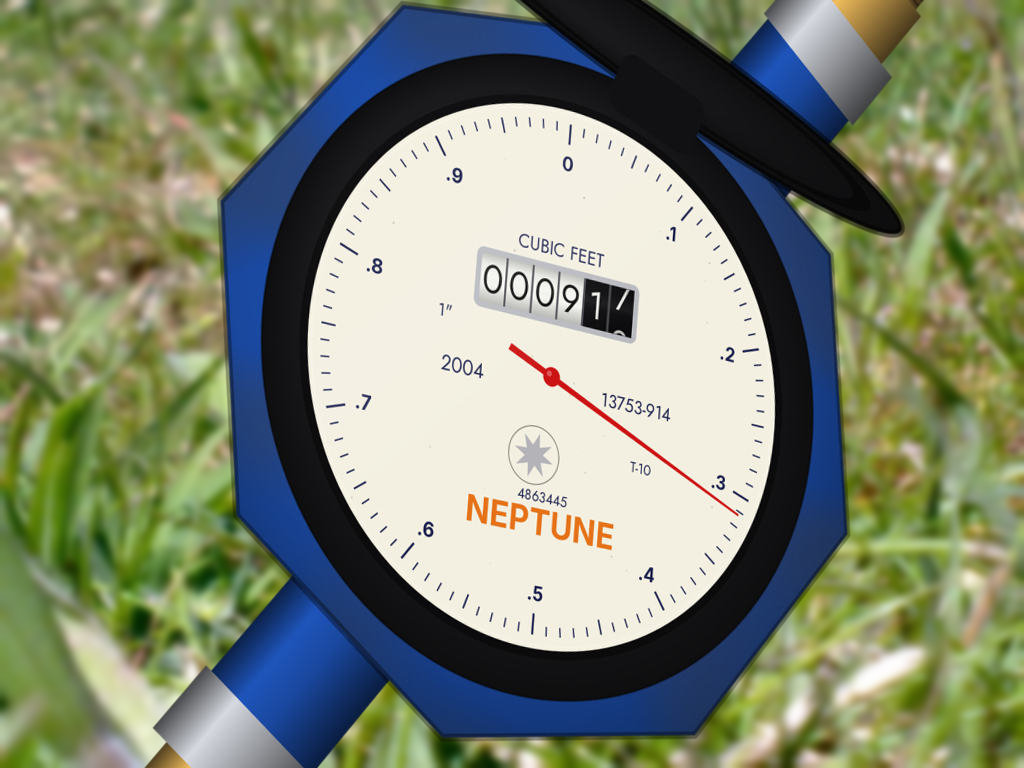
917.31 ft³
